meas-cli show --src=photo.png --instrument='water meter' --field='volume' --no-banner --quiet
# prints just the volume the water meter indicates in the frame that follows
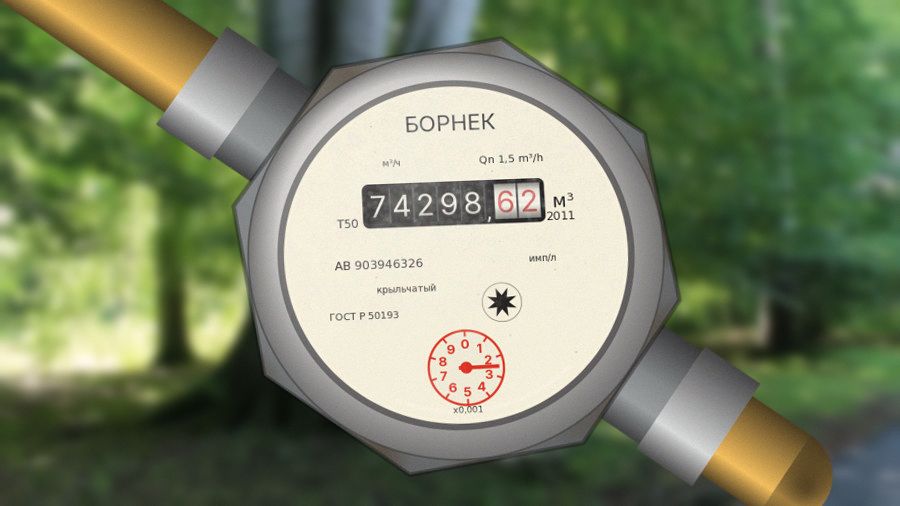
74298.622 m³
